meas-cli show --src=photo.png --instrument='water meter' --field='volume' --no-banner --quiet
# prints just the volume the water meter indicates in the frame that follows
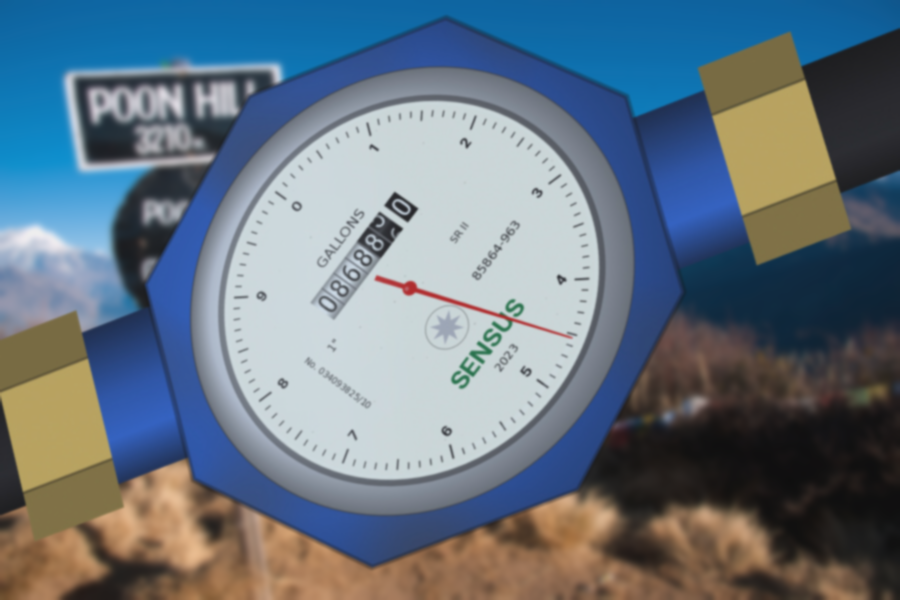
868854.5 gal
